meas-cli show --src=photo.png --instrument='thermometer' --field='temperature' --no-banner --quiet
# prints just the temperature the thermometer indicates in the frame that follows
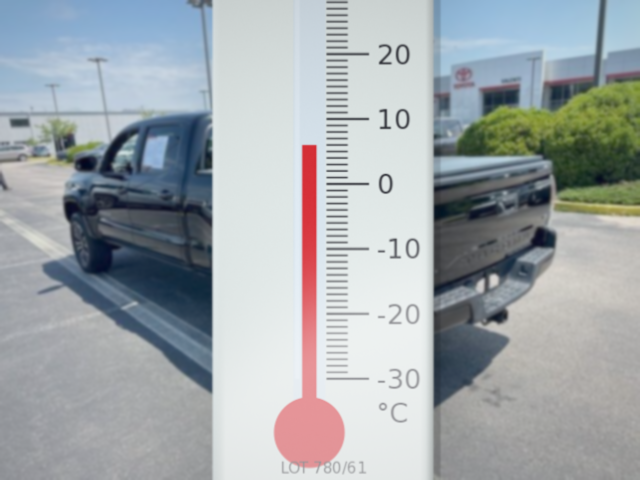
6 °C
